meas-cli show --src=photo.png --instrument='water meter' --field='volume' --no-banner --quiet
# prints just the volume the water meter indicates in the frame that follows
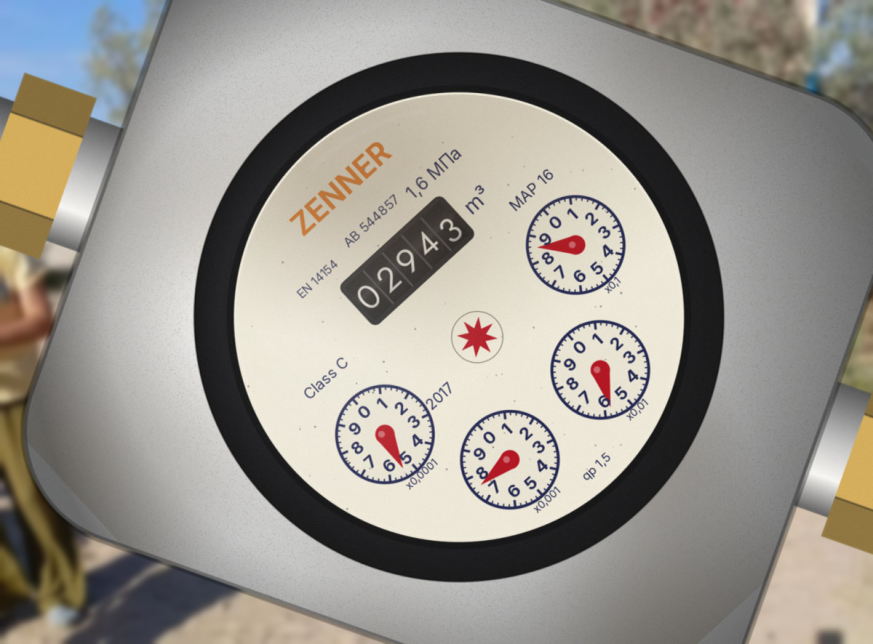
2942.8575 m³
